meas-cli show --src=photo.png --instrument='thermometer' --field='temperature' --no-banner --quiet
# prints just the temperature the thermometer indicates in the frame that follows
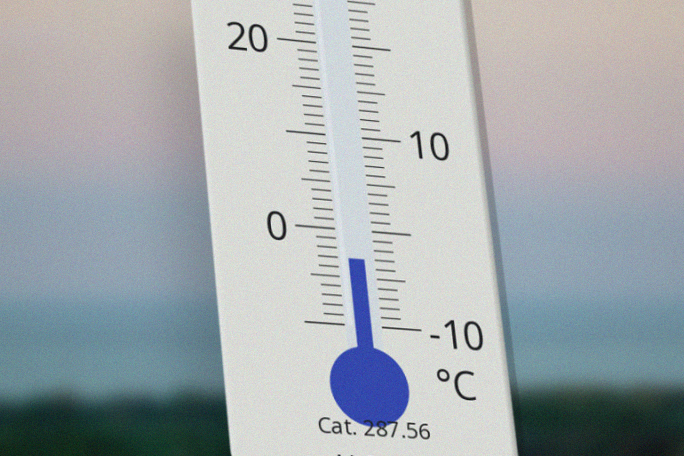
-3 °C
